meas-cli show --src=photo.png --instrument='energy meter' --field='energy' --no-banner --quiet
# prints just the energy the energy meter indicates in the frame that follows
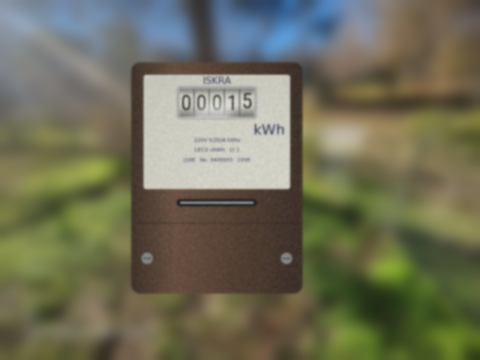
15 kWh
